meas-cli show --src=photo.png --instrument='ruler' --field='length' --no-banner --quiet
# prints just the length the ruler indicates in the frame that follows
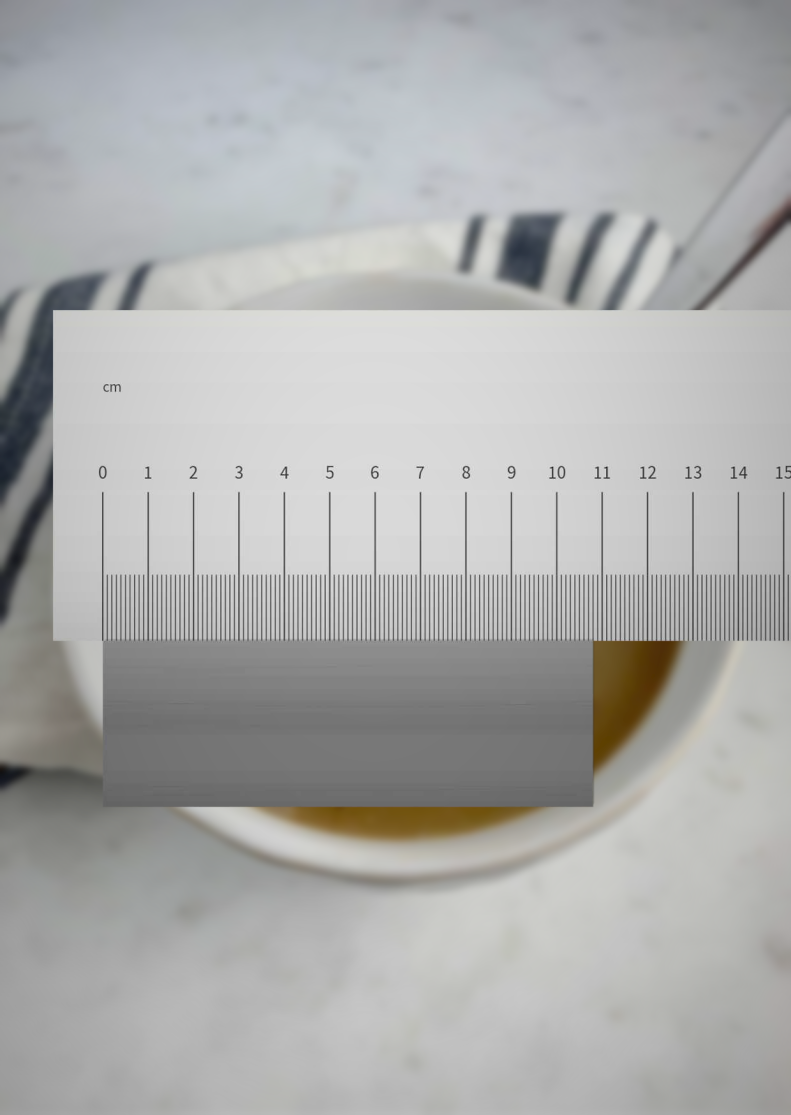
10.8 cm
